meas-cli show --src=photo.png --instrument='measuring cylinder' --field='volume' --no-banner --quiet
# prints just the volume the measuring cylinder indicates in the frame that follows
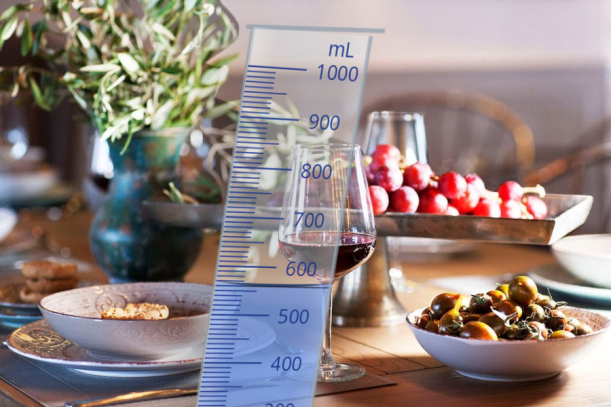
560 mL
